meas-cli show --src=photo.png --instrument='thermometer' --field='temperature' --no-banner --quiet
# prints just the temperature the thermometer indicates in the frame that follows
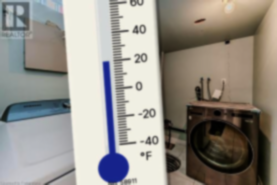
20 °F
